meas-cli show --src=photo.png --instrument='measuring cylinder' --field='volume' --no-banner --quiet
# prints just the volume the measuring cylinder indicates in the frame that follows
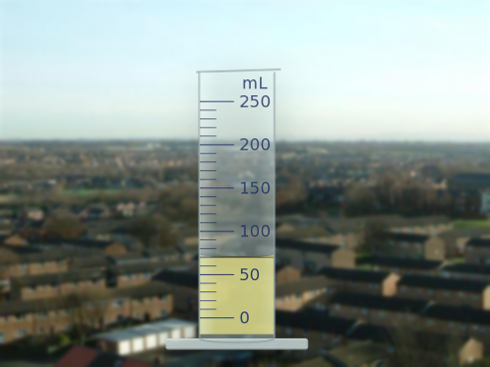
70 mL
